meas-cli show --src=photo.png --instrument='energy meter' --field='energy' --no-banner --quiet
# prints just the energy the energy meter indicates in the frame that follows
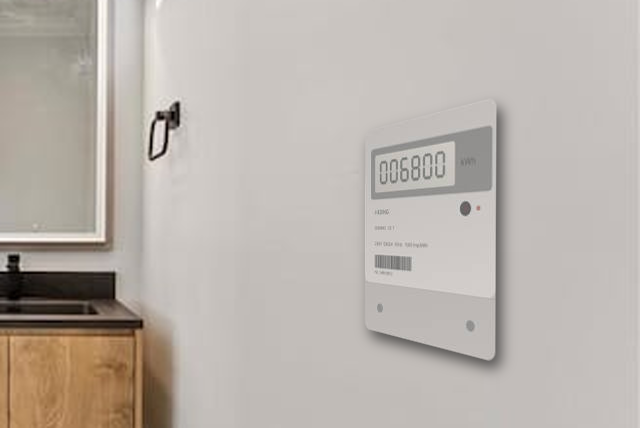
6800 kWh
